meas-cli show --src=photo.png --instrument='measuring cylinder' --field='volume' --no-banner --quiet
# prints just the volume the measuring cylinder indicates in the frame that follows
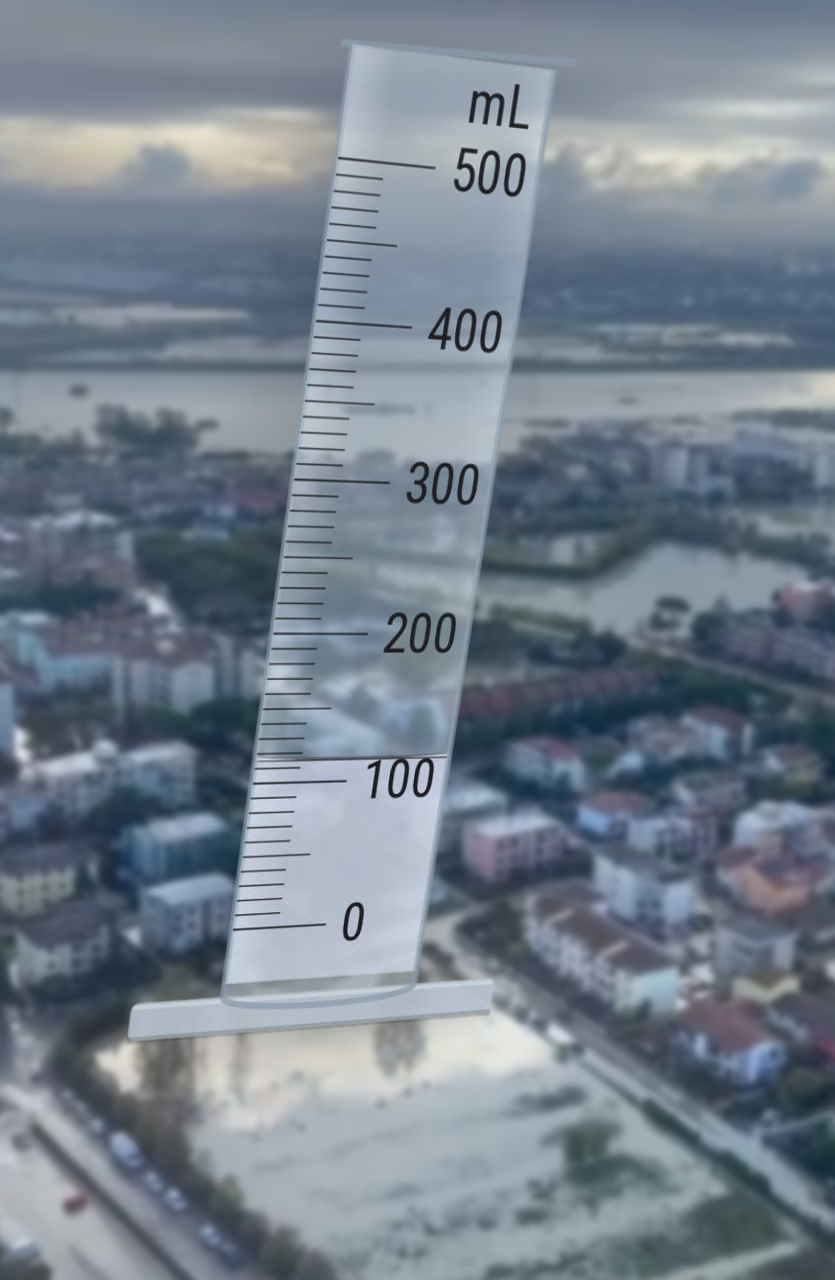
115 mL
